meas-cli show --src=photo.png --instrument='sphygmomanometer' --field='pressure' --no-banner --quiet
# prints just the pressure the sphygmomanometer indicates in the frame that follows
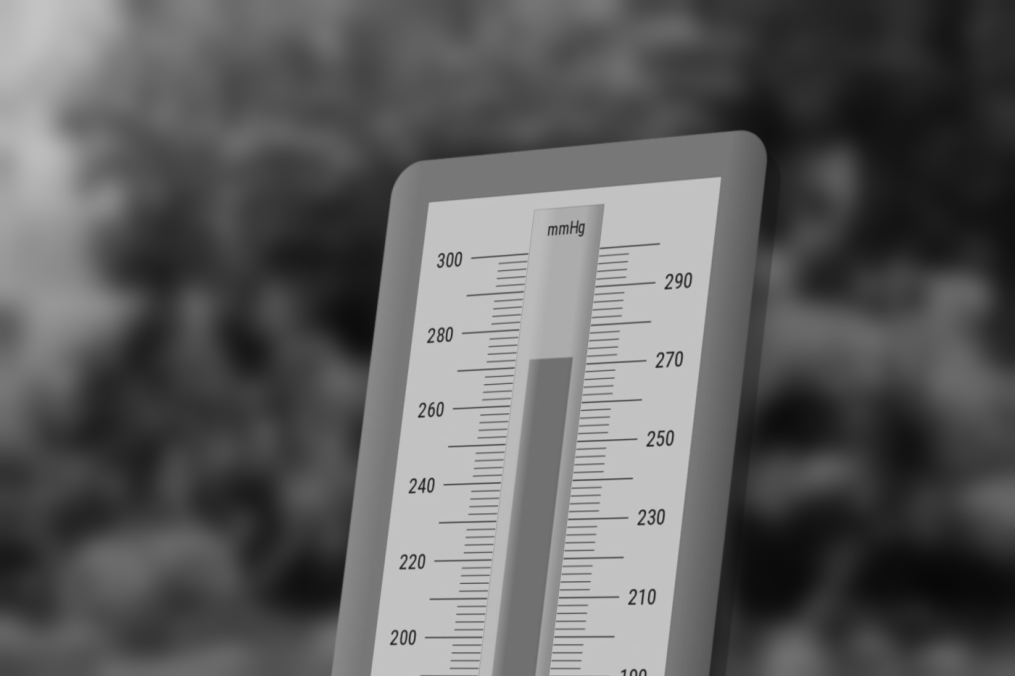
272 mmHg
